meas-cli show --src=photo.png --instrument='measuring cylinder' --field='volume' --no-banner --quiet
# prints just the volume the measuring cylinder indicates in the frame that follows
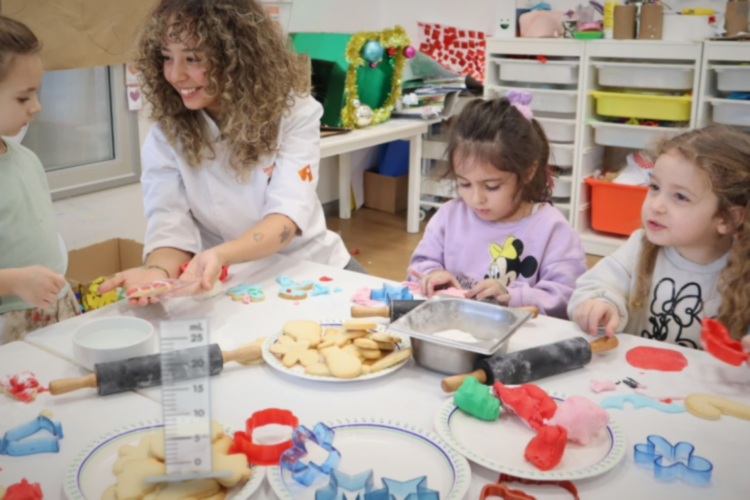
5 mL
